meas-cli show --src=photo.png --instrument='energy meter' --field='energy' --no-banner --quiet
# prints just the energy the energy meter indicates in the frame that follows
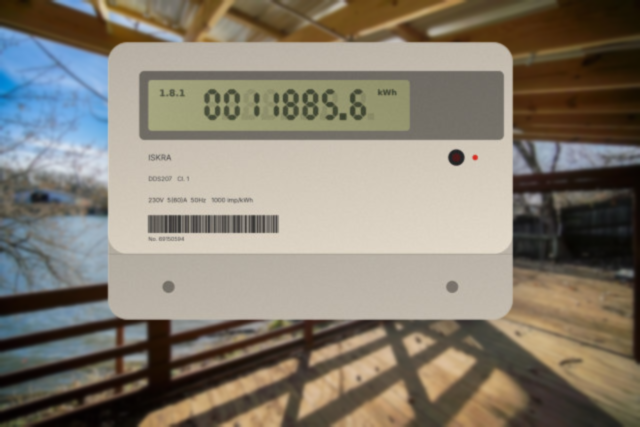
11885.6 kWh
